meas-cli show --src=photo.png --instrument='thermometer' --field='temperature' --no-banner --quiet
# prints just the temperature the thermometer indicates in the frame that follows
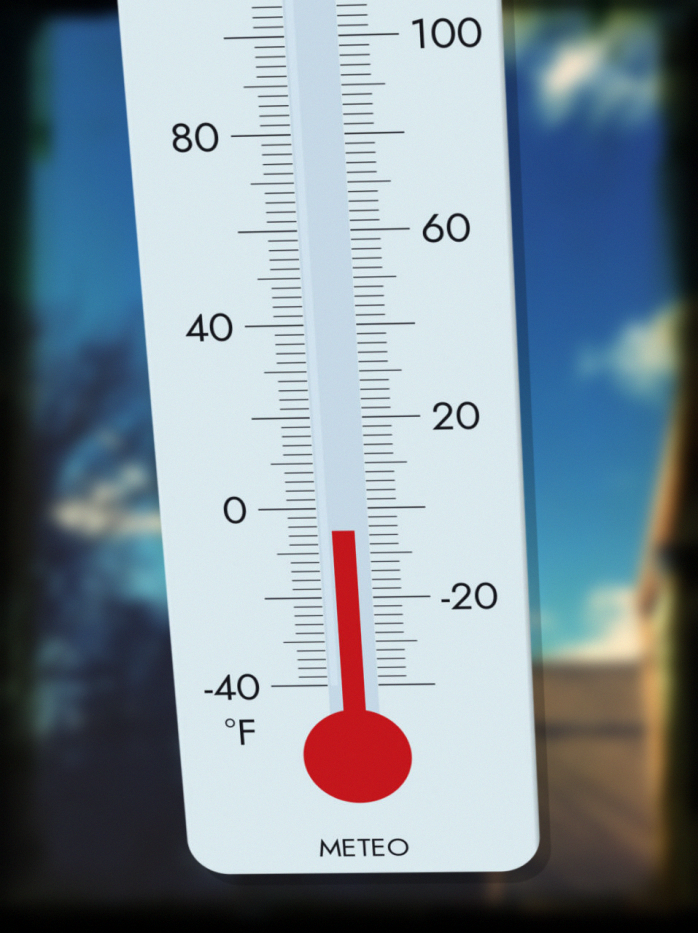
-5 °F
